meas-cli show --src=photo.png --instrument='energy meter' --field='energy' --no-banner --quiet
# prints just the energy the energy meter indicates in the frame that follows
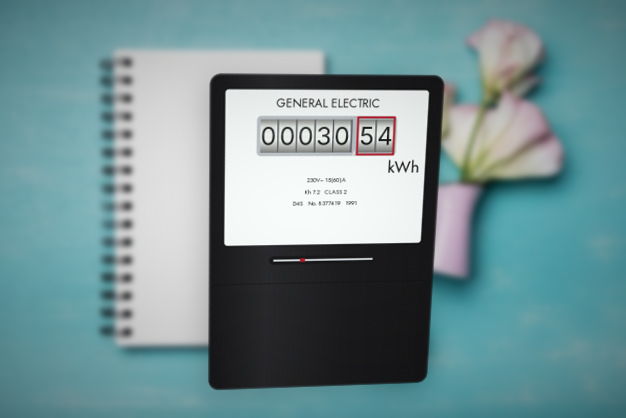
30.54 kWh
